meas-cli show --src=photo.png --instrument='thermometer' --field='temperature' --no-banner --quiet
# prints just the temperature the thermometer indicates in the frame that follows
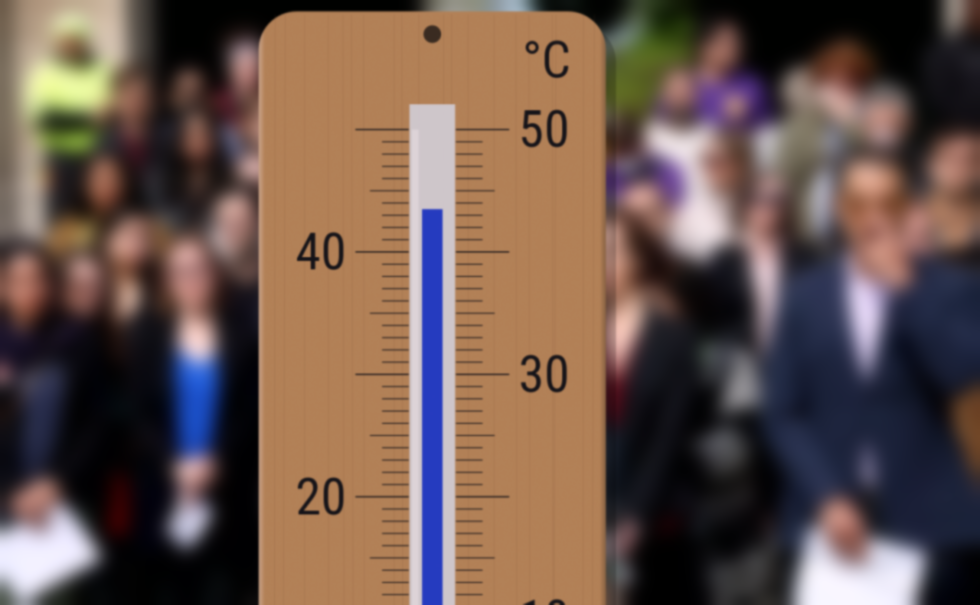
43.5 °C
